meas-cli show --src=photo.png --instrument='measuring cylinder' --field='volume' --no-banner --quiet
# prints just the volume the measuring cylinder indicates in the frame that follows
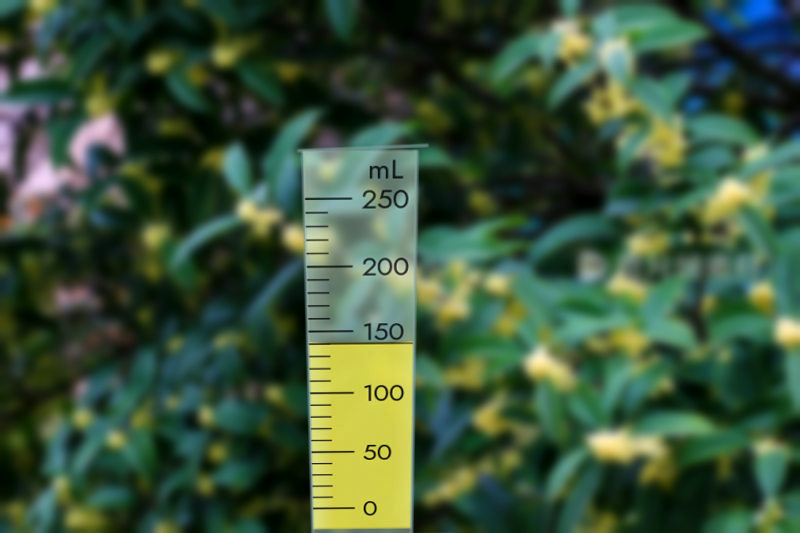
140 mL
